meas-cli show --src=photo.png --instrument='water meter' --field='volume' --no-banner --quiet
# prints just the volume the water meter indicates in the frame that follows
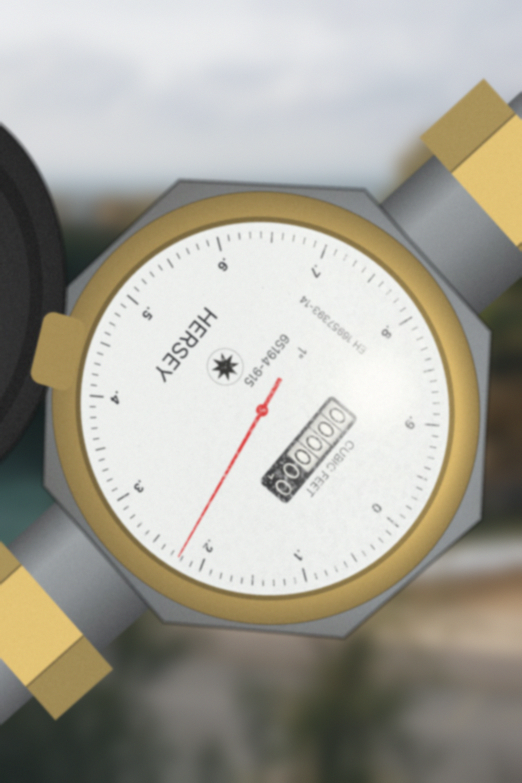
0.22 ft³
